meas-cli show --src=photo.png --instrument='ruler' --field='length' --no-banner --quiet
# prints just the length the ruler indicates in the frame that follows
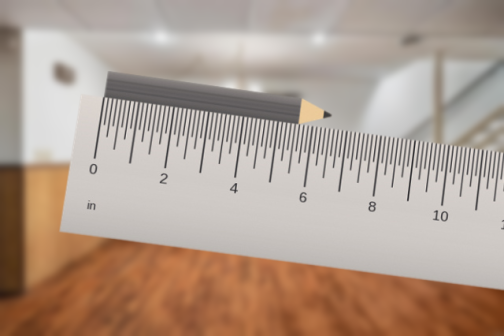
6.5 in
